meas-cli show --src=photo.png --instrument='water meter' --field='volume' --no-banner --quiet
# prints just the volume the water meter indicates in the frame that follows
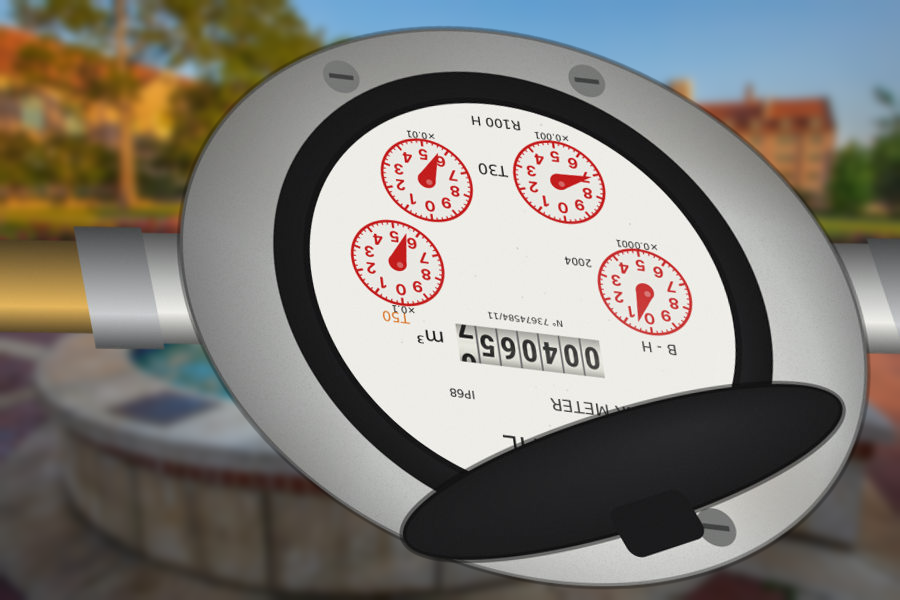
40656.5570 m³
